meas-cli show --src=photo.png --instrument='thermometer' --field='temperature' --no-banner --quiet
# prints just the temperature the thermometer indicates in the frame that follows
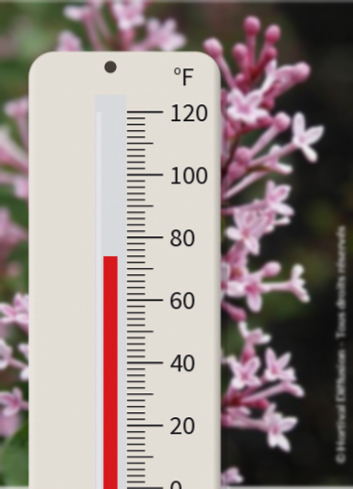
74 °F
